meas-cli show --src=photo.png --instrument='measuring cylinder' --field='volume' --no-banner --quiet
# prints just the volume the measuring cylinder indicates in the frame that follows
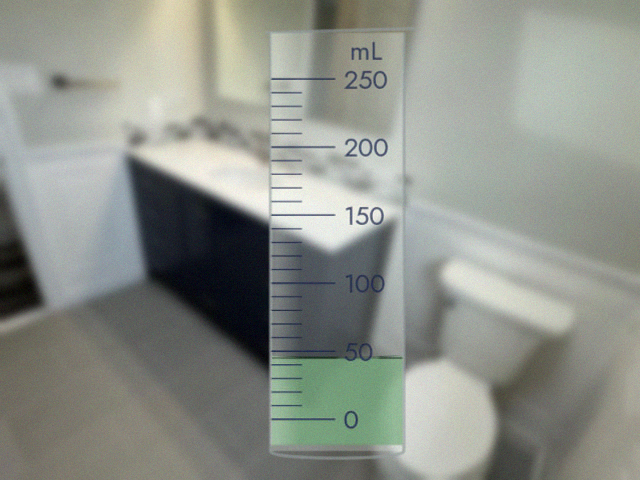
45 mL
